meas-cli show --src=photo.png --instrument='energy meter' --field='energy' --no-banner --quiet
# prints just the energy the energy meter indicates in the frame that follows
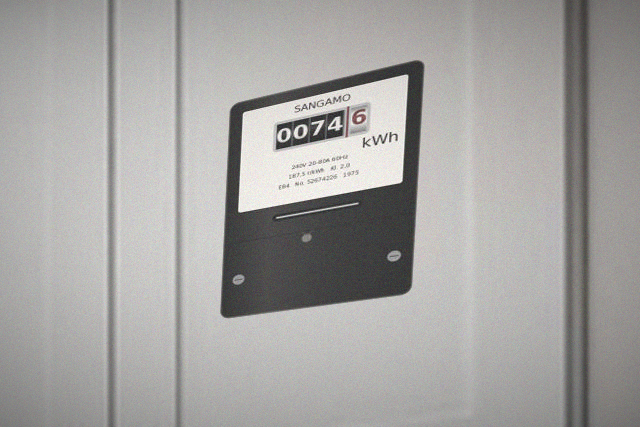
74.6 kWh
